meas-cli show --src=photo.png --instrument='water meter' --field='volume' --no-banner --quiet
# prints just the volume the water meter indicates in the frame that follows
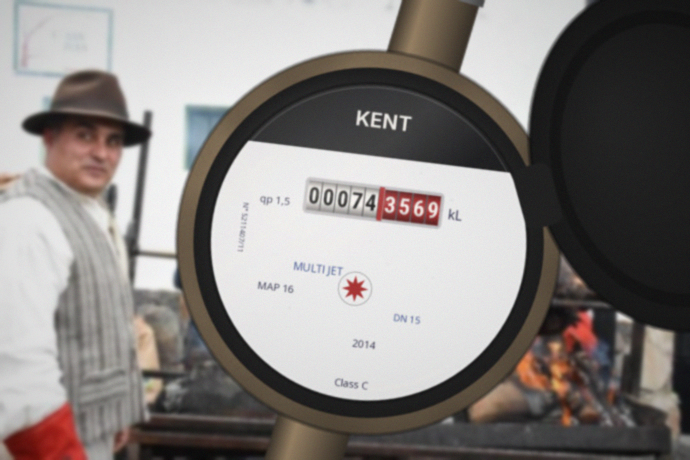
74.3569 kL
